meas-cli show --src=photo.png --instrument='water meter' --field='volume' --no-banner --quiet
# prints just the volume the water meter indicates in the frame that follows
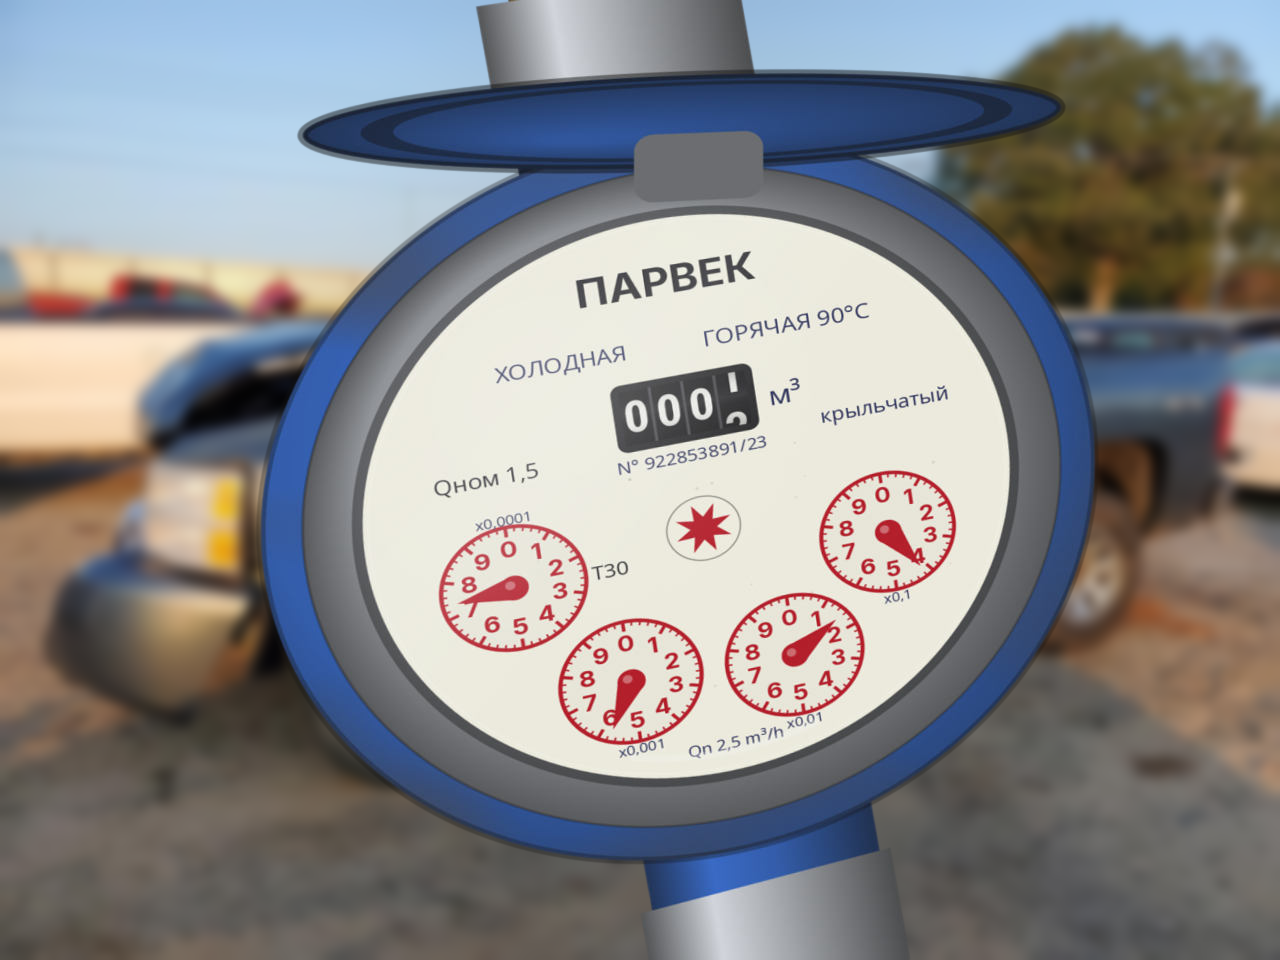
1.4157 m³
